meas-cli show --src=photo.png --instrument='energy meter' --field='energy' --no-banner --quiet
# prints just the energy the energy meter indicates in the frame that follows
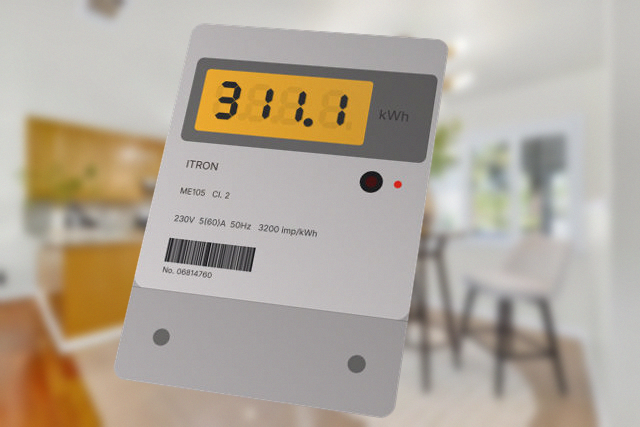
311.1 kWh
